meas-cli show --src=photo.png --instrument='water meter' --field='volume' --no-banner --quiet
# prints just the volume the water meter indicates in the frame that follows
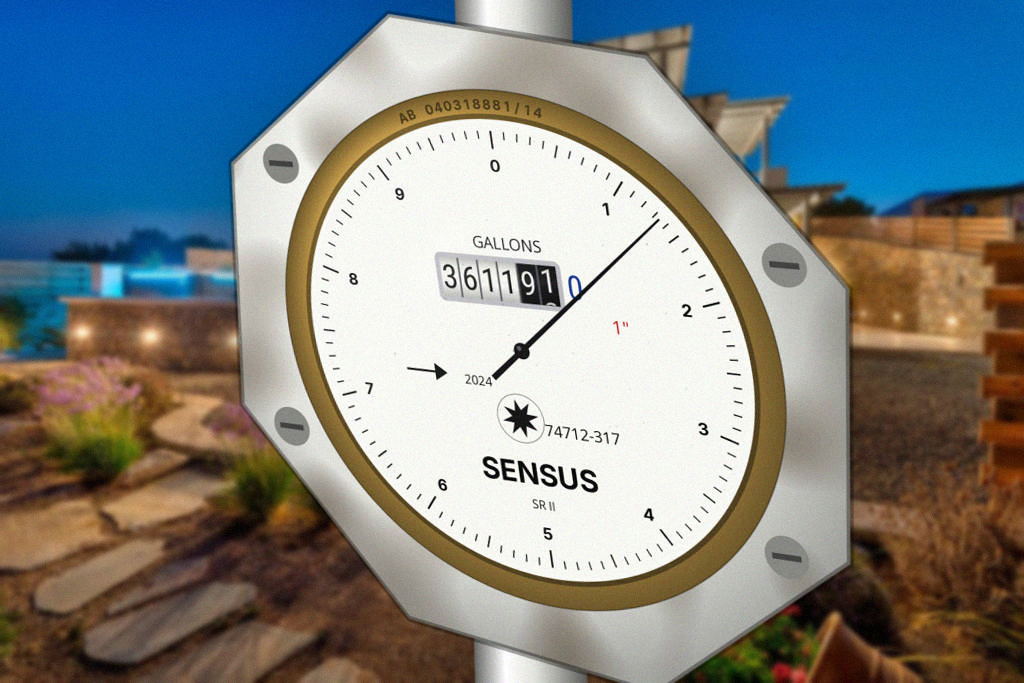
3611911.3 gal
